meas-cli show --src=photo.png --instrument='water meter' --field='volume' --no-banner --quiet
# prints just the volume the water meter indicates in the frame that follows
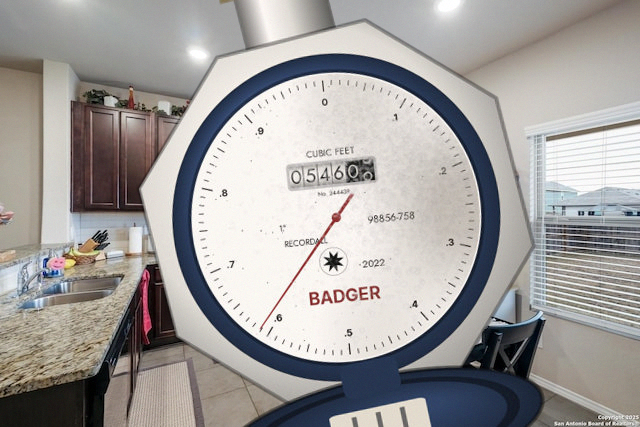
54608.61 ft³
